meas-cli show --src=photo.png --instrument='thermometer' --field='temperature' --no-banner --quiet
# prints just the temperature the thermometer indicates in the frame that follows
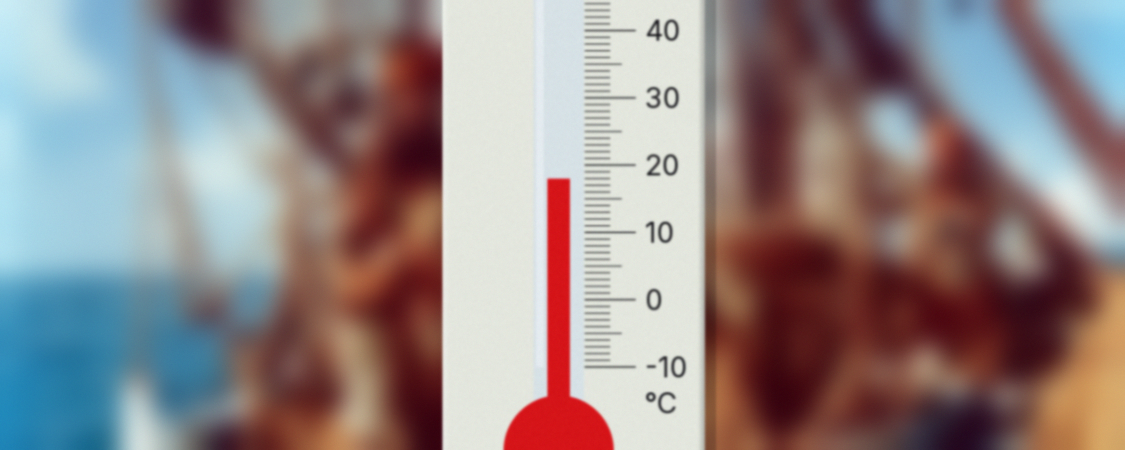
18 °C
